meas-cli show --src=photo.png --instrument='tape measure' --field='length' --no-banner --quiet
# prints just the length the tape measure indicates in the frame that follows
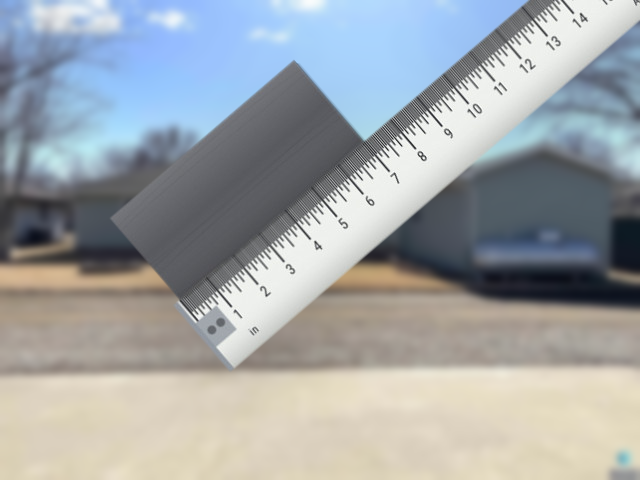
7 in
